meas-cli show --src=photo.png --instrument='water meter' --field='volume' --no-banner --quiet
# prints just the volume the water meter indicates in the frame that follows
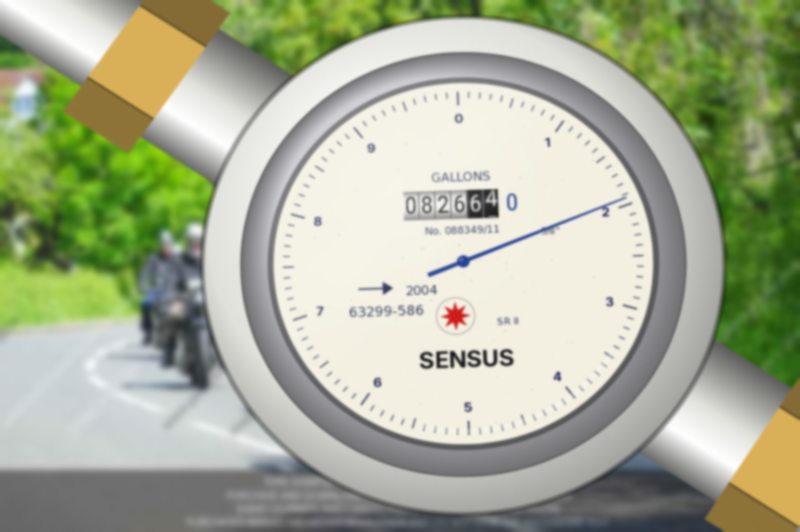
826641.9 gal
